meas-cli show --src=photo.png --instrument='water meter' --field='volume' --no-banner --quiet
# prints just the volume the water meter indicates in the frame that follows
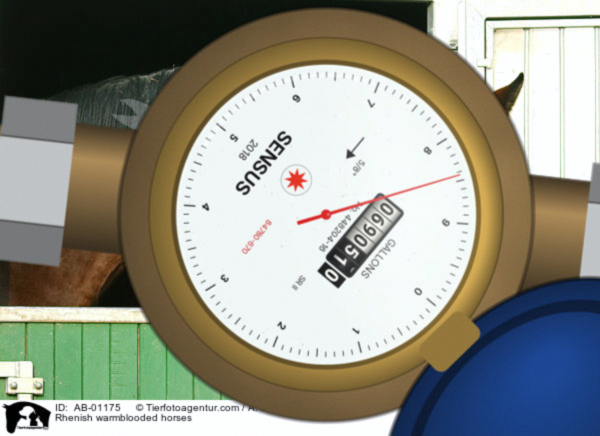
690508.4 gal
